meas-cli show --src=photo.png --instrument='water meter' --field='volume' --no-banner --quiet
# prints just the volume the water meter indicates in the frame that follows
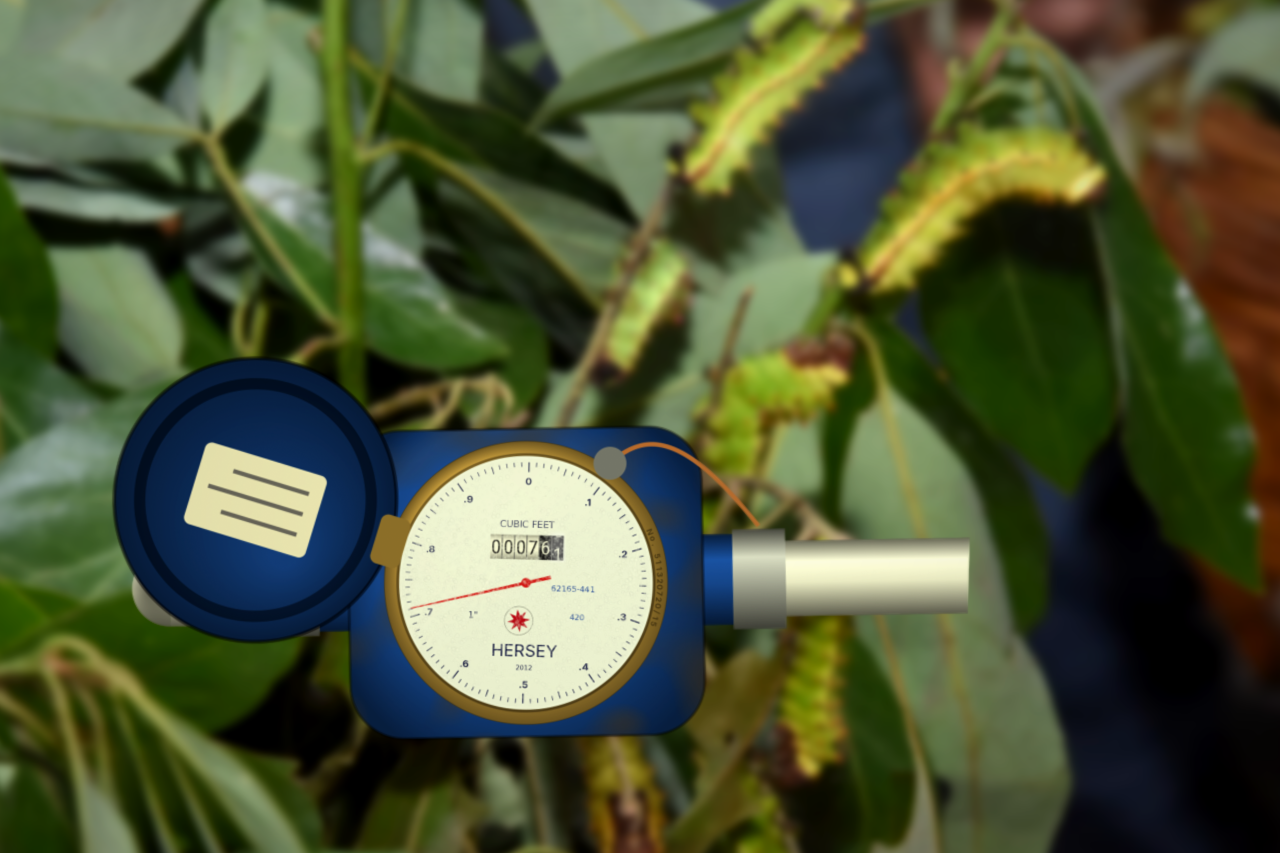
760.71 ft³
